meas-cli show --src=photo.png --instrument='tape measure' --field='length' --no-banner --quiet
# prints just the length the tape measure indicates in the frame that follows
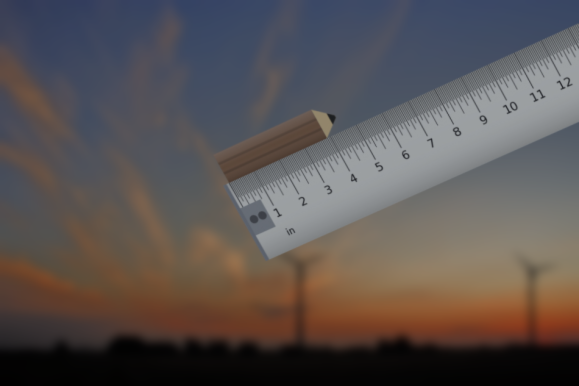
4.5 in
